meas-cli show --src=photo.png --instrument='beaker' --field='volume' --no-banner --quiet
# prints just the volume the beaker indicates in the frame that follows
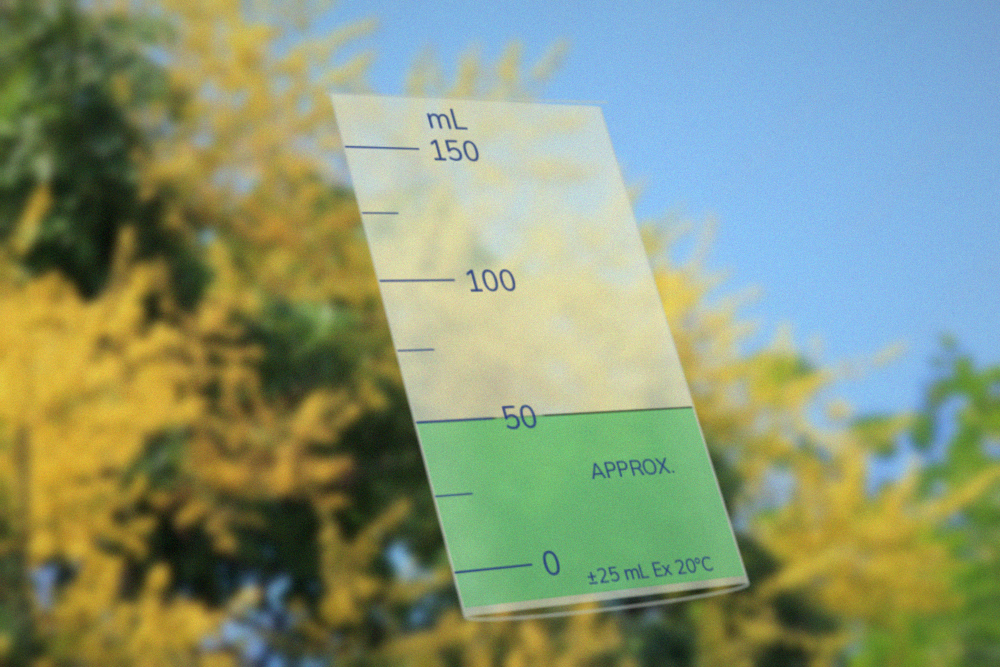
50 mL
